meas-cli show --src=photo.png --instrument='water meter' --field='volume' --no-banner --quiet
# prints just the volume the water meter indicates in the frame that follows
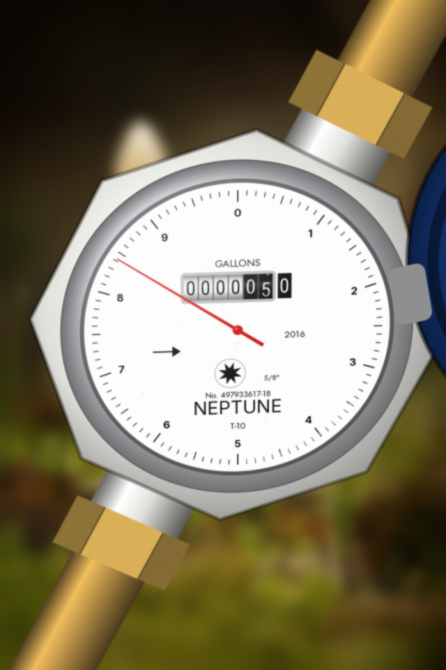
48.4 gal
